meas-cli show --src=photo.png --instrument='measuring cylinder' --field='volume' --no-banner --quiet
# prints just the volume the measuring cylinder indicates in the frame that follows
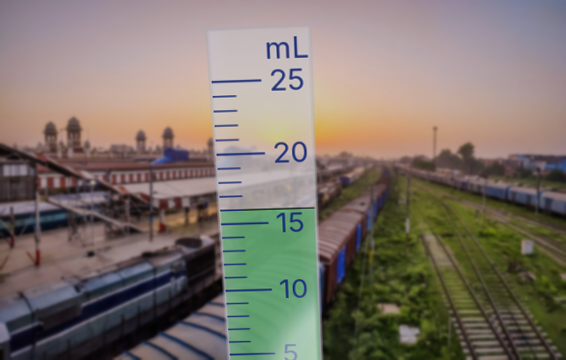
16 mL
